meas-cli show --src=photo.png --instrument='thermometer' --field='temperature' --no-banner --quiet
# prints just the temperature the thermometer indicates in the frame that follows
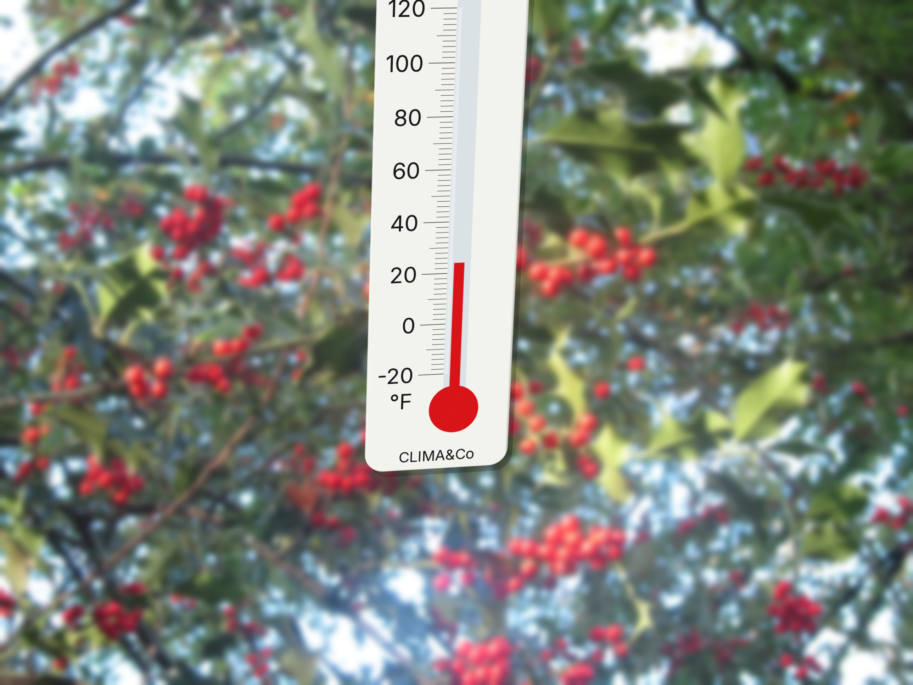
24 °F
